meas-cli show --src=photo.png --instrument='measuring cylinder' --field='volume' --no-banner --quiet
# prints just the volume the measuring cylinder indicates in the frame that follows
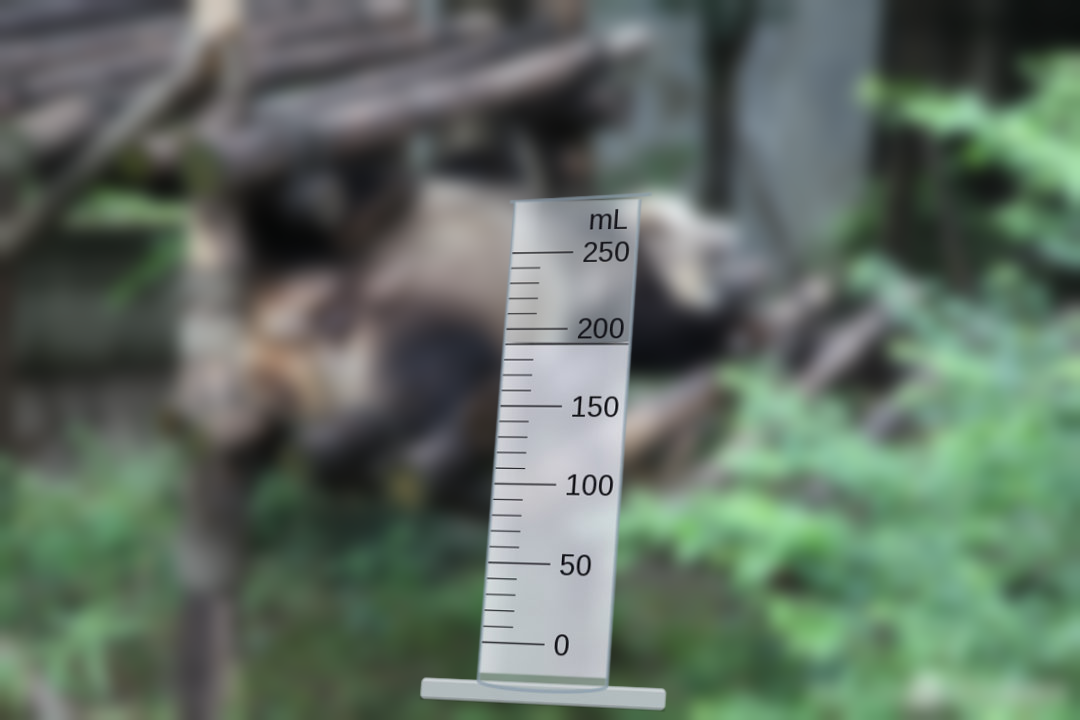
190 mL
